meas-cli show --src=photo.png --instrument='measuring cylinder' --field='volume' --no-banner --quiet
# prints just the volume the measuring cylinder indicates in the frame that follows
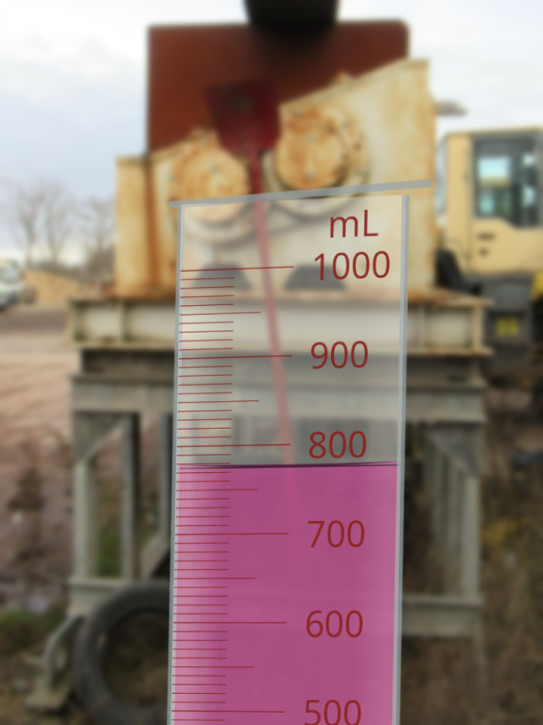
775 mL
